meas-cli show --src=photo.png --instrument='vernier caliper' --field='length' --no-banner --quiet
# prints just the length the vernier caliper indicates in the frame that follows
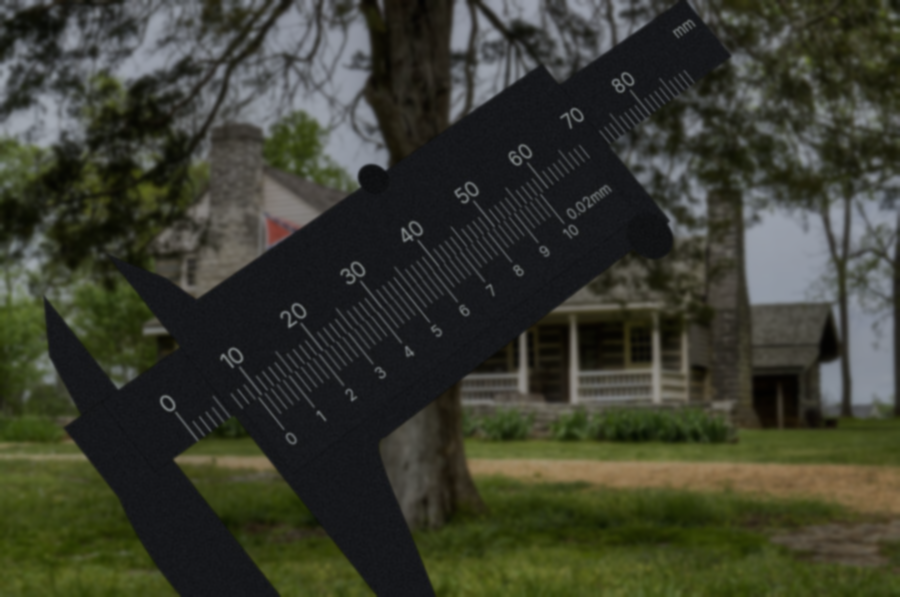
9.5 mm
